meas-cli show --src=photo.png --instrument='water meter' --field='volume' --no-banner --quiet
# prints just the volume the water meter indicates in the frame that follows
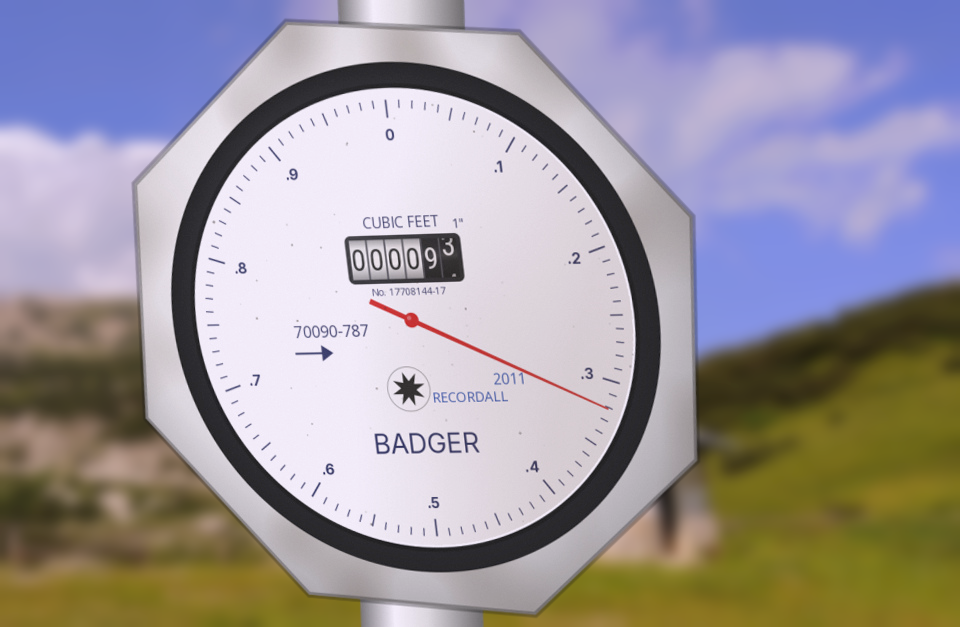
93.32 ft³
